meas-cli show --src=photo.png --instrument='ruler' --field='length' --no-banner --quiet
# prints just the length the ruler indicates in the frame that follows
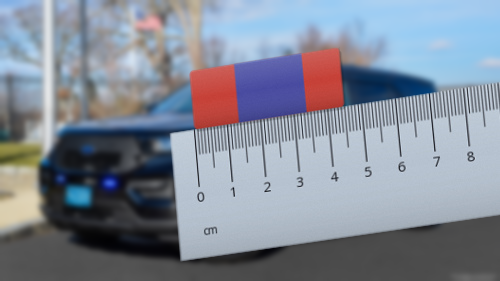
4.5 cm
